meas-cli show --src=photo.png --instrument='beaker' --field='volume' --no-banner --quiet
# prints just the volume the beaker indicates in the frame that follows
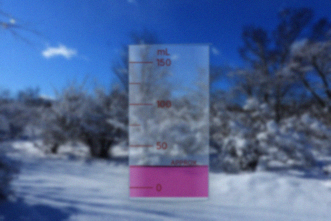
25 mL
